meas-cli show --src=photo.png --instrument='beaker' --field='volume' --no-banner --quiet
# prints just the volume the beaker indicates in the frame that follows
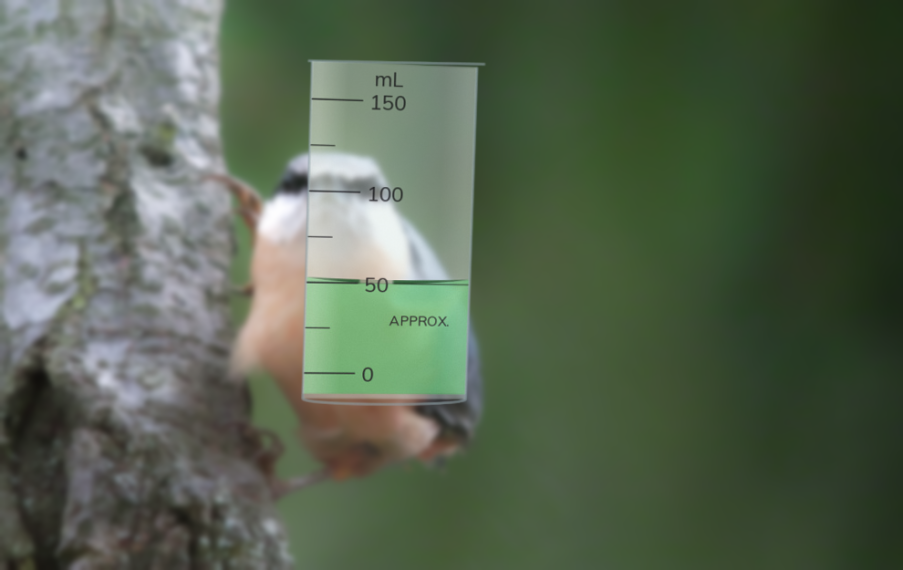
50 mL
